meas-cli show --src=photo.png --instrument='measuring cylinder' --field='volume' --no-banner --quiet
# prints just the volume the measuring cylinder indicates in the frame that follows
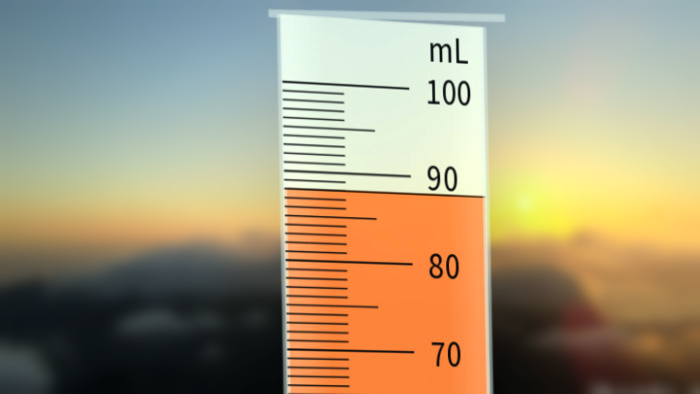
88 mL
